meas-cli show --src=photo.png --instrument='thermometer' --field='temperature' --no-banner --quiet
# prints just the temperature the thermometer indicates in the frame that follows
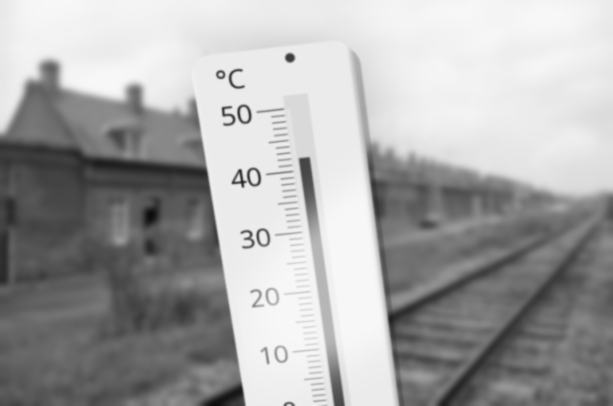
42 °C
